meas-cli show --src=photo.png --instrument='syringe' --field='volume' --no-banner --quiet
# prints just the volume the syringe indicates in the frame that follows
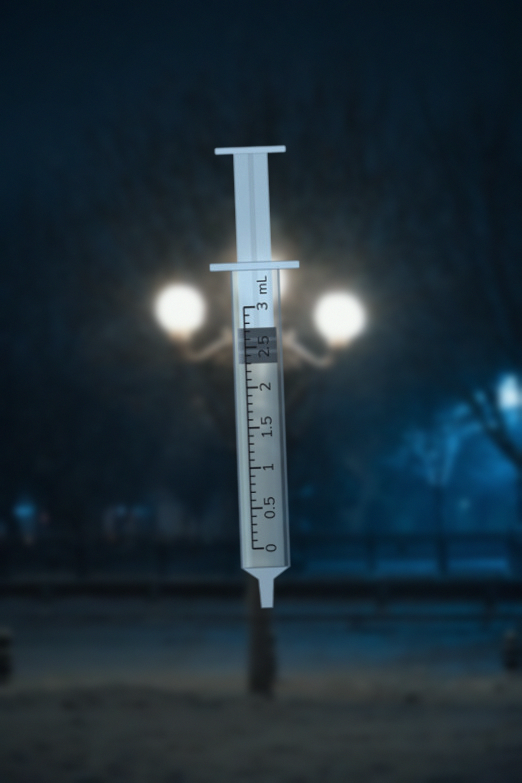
2.3 mL
